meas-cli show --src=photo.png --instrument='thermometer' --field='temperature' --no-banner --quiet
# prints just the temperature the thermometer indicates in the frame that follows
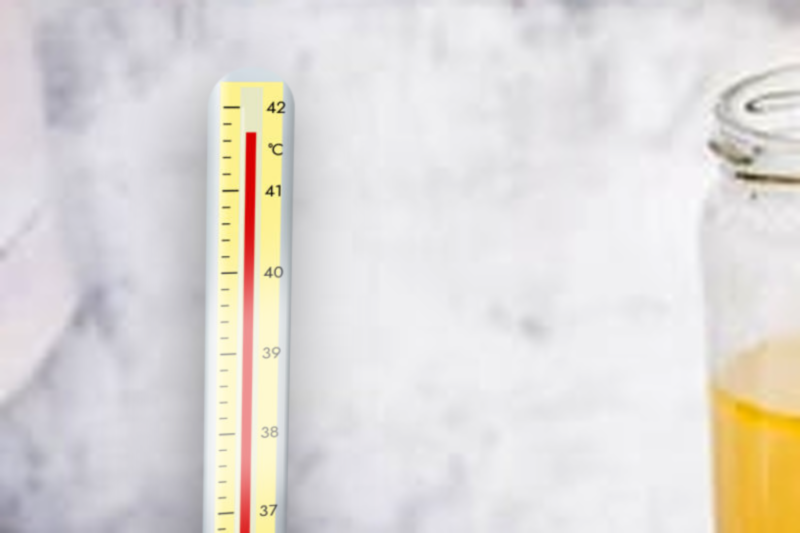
41.7 °C
